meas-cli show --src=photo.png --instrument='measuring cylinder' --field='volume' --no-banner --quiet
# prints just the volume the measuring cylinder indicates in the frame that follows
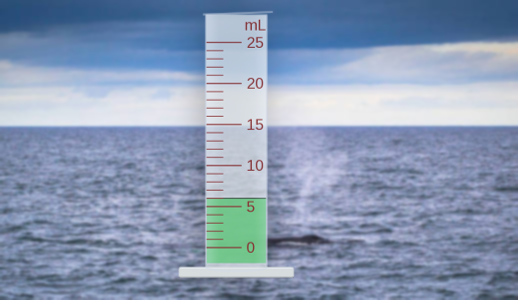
6 mL
